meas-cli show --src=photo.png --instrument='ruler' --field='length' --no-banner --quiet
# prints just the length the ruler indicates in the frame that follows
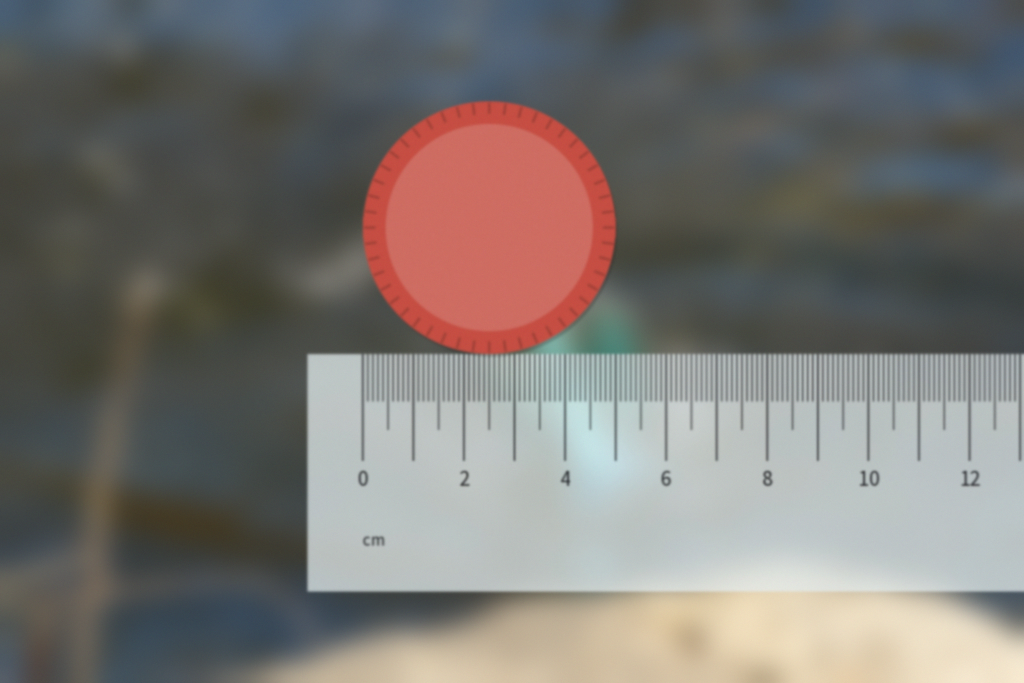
5 cm
